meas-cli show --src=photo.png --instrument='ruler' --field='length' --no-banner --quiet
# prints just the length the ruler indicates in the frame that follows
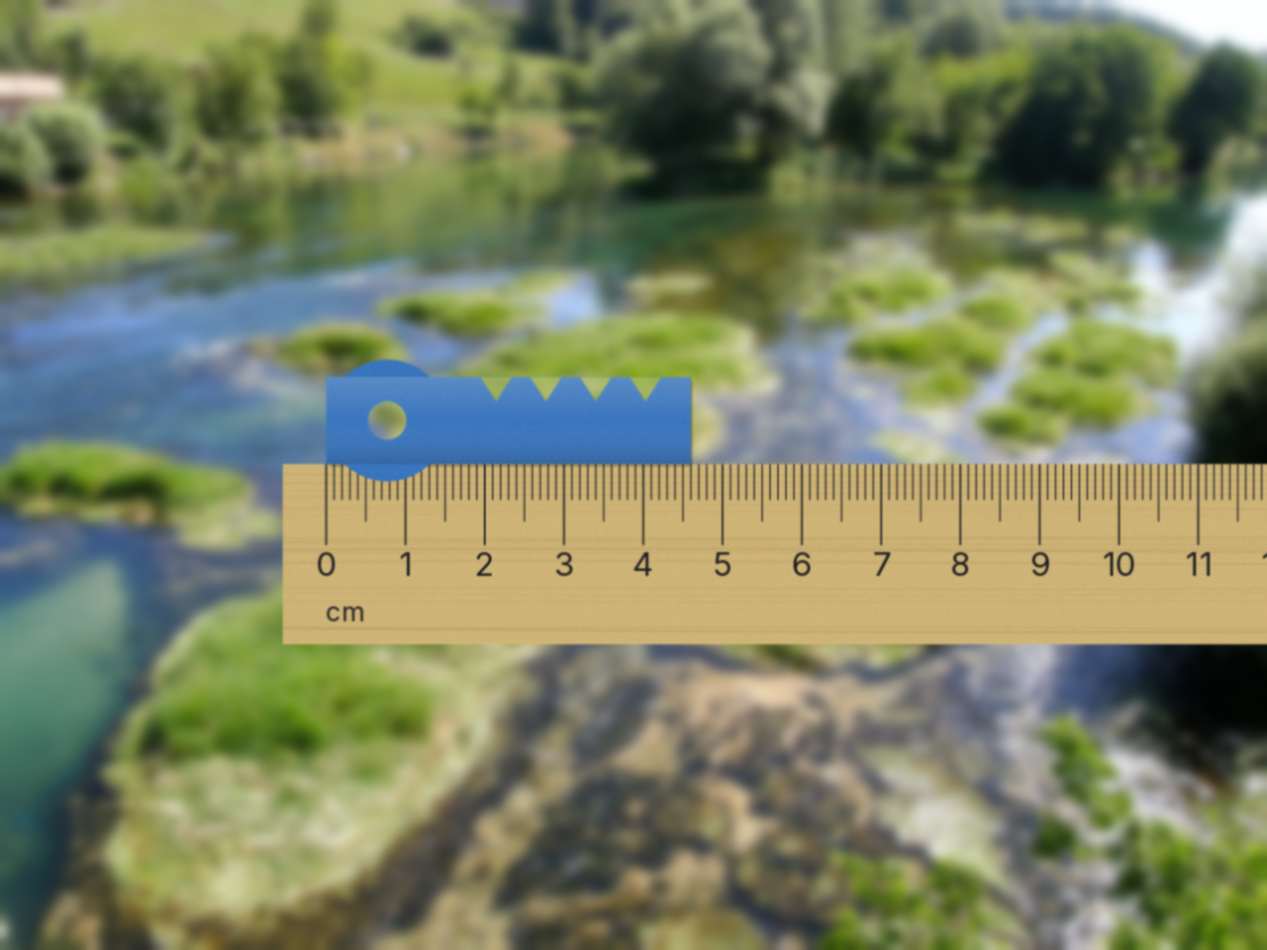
4.6 cm
